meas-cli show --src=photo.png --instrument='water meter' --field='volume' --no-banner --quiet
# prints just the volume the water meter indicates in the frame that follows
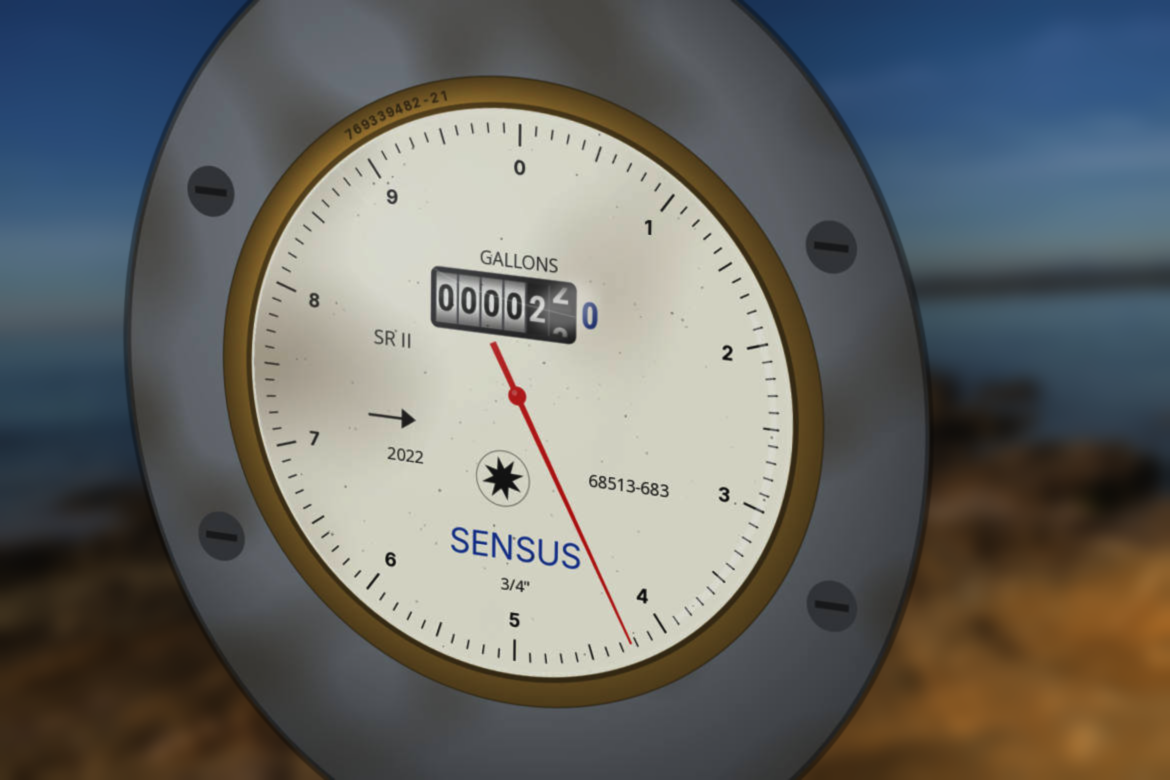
224.2 gal
